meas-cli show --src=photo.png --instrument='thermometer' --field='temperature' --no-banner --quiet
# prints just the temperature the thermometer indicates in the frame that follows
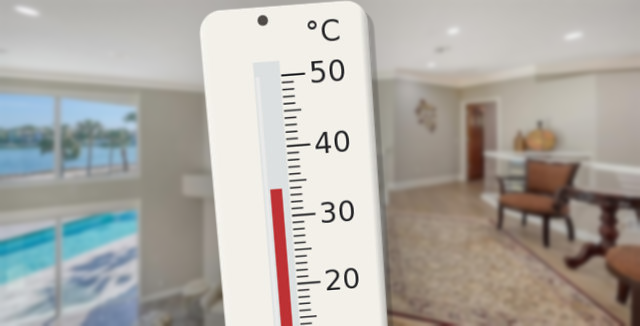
34 °C
